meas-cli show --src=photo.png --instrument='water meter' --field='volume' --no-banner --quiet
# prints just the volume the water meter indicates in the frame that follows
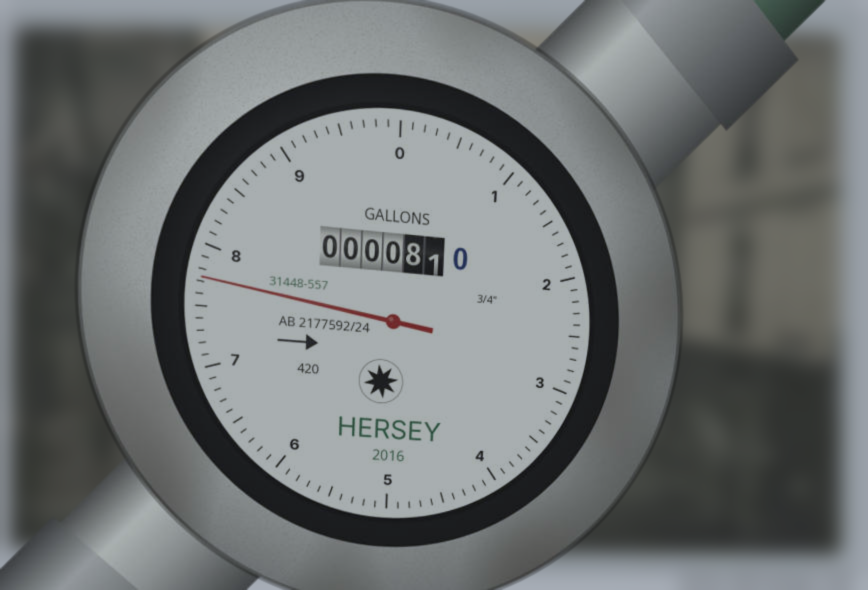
807.7 gal
